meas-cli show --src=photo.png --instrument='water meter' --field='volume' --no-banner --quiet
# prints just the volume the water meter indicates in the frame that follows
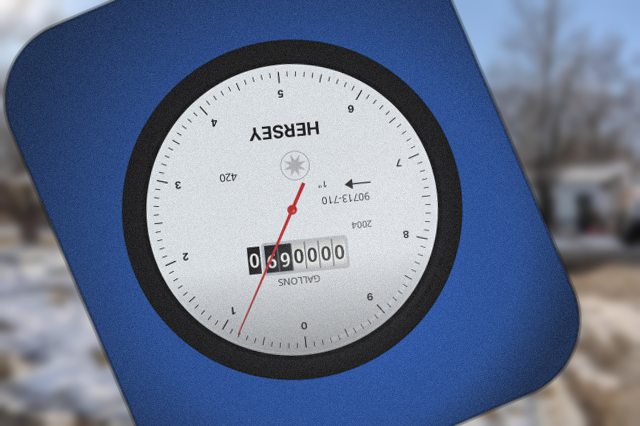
690.8 gal
